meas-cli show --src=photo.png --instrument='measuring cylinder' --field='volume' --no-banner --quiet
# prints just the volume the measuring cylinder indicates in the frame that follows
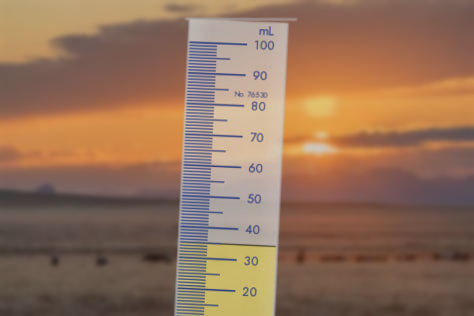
35 mL
